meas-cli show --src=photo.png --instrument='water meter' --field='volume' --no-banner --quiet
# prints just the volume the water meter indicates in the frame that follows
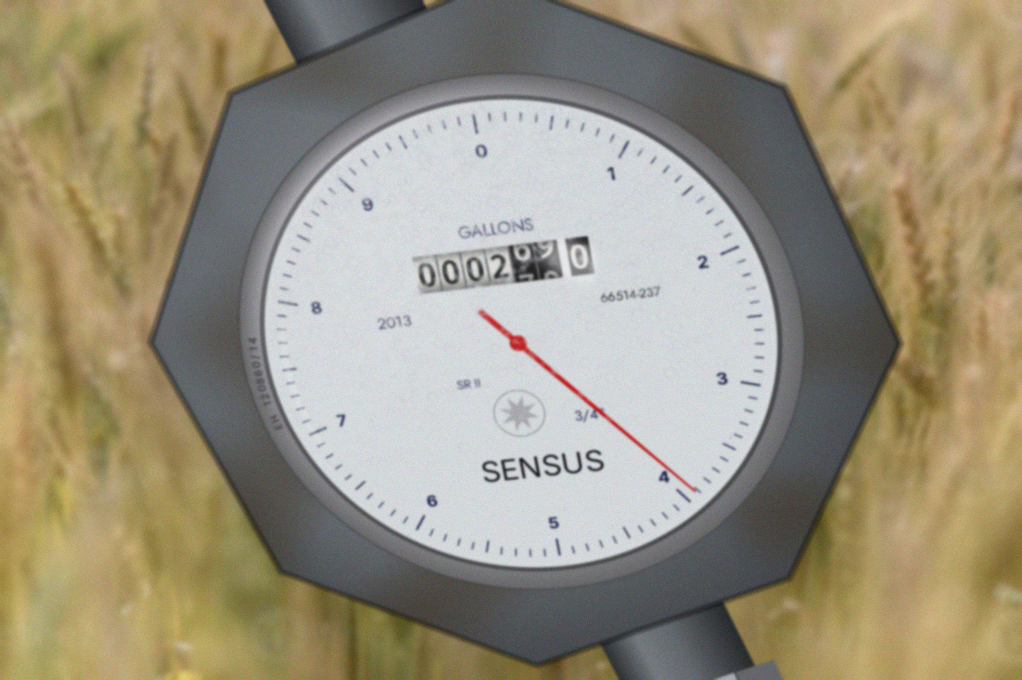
2693.9 gal
